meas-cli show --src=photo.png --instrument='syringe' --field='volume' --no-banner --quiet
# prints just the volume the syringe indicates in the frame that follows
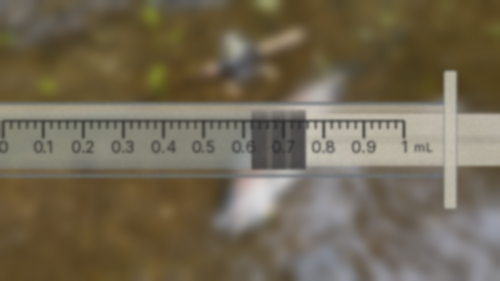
0.62 mL
